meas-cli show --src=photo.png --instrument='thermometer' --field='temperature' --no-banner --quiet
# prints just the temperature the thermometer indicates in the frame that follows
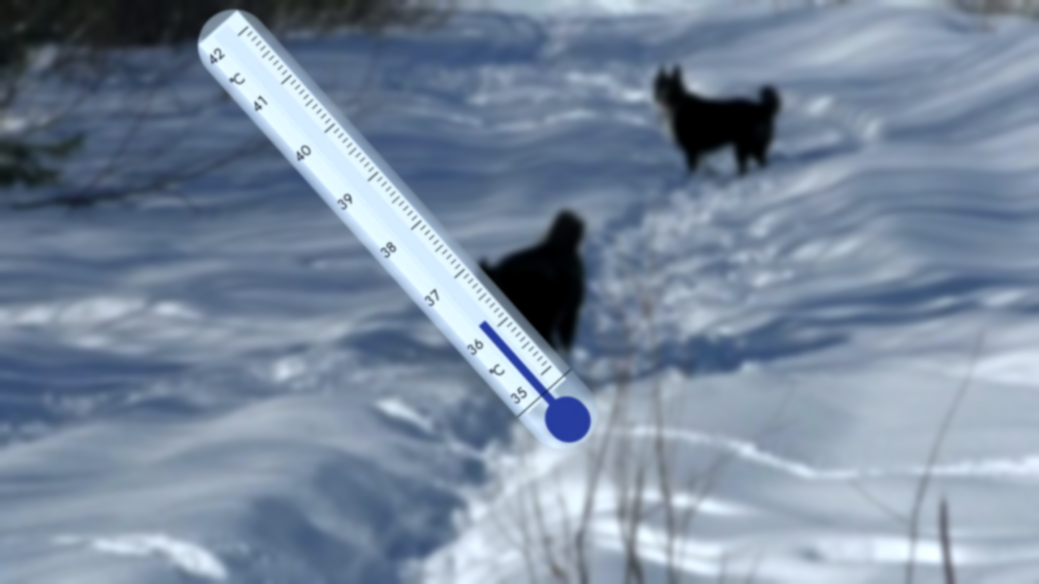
36.2 °C
